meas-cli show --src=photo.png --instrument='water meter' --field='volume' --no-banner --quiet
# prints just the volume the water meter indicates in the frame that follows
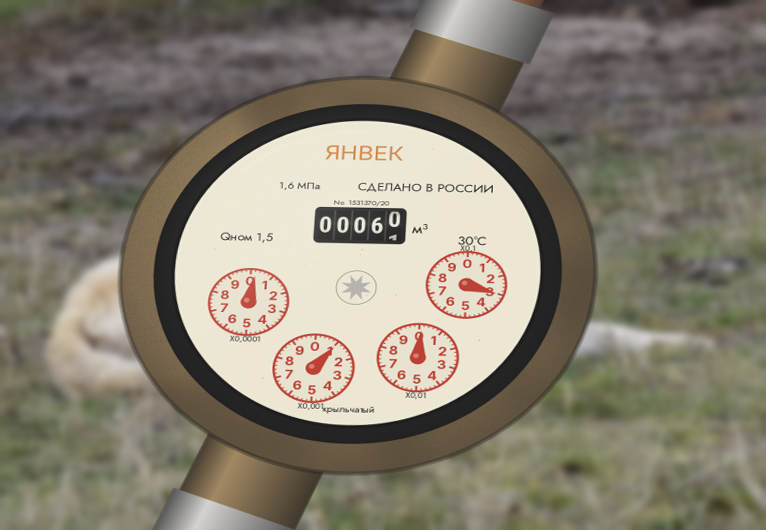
60.3010 m³
